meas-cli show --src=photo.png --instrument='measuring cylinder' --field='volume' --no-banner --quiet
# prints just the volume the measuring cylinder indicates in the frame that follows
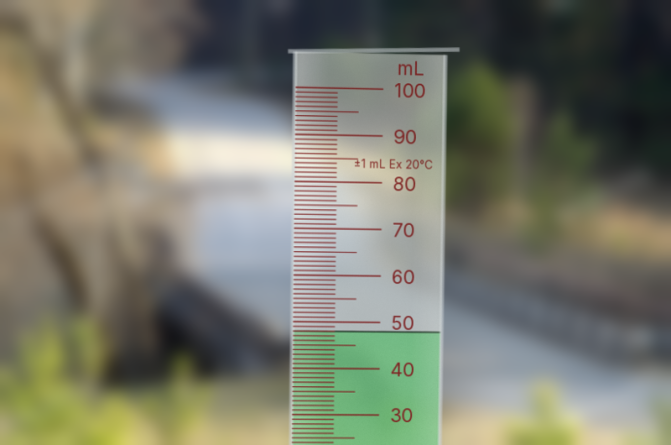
48 mL
